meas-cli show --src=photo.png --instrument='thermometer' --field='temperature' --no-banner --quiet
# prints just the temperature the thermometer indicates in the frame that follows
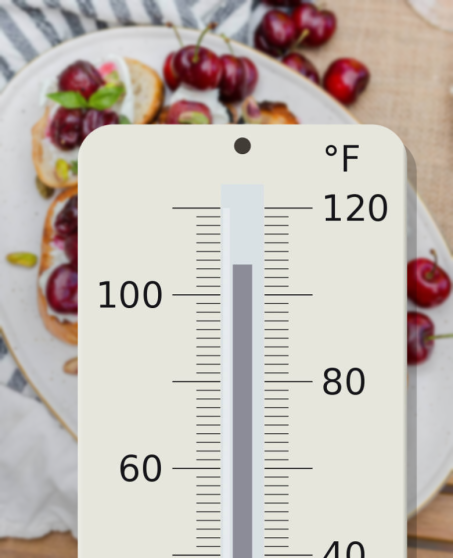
107 °F
